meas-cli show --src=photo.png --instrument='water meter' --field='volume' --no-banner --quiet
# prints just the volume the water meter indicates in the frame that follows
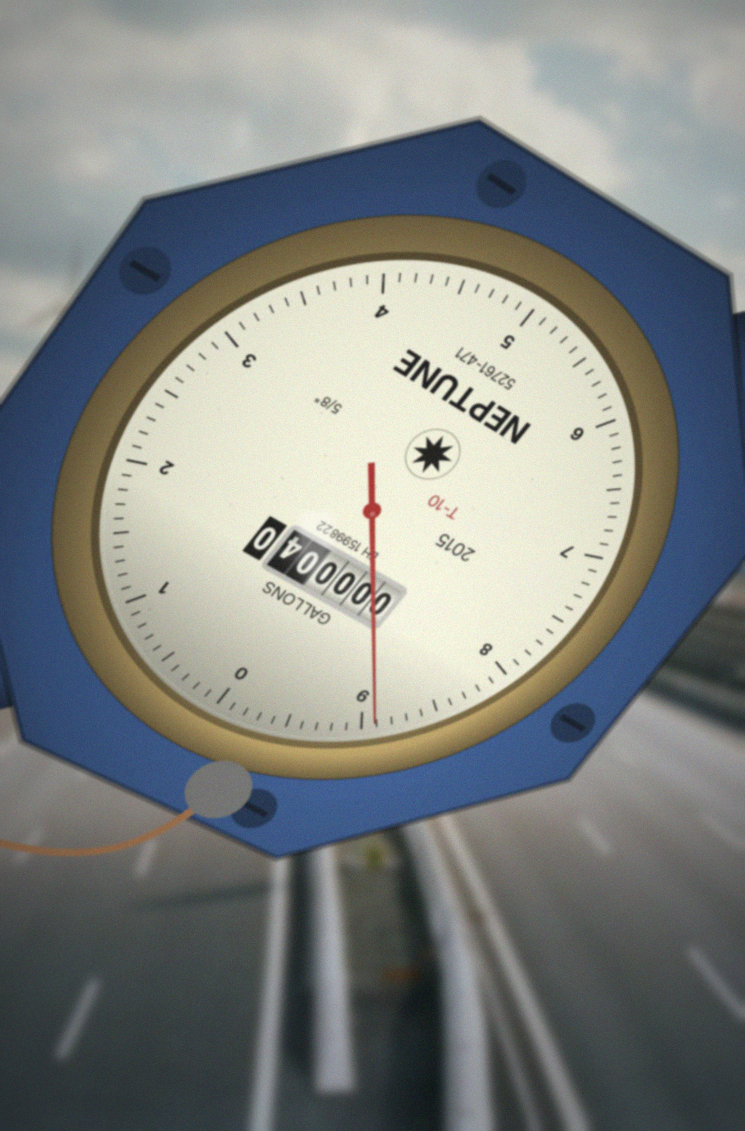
38.9 gal
